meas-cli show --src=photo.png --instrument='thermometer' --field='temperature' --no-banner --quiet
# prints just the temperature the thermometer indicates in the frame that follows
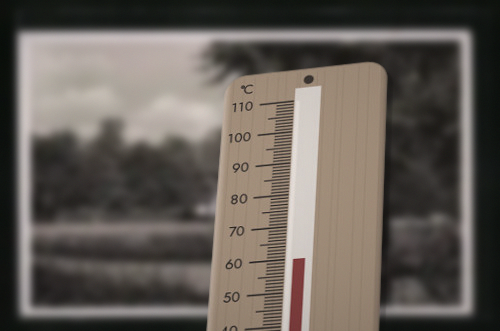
60 °C
